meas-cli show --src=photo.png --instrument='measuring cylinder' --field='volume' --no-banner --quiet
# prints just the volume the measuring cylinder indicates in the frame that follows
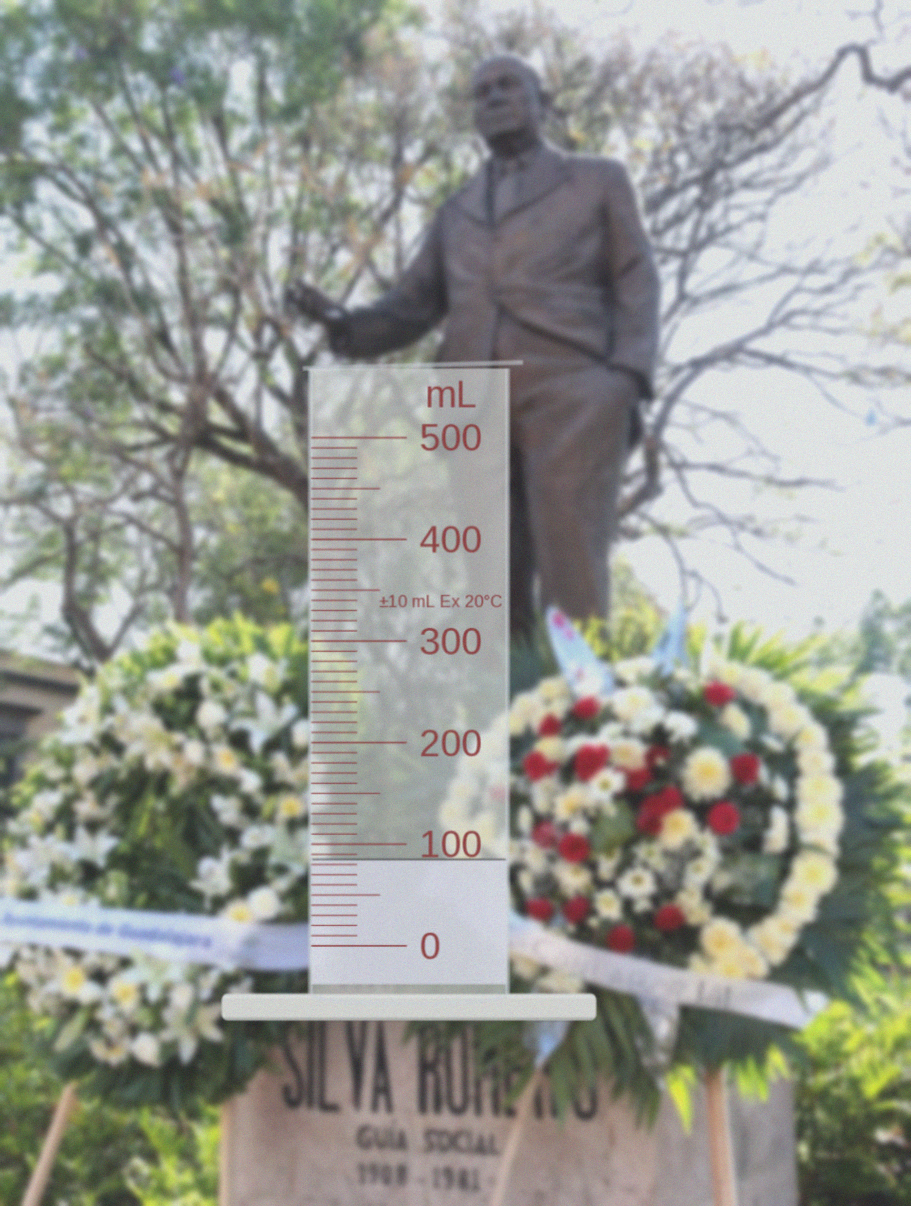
85 mL
